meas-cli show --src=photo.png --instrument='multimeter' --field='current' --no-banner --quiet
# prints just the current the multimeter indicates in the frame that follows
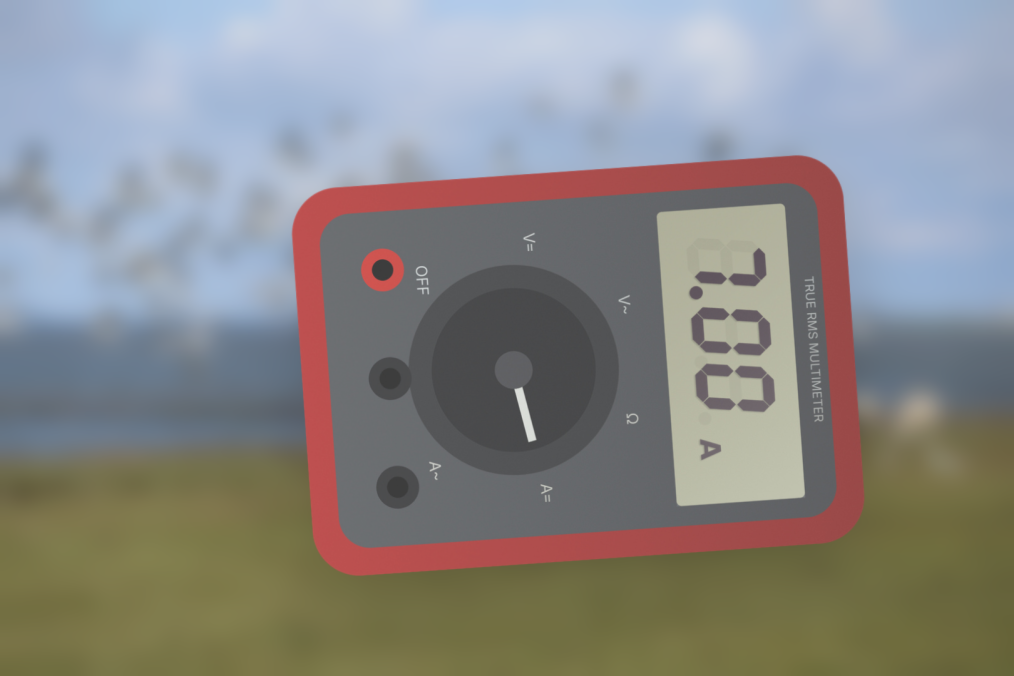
7.00 A
